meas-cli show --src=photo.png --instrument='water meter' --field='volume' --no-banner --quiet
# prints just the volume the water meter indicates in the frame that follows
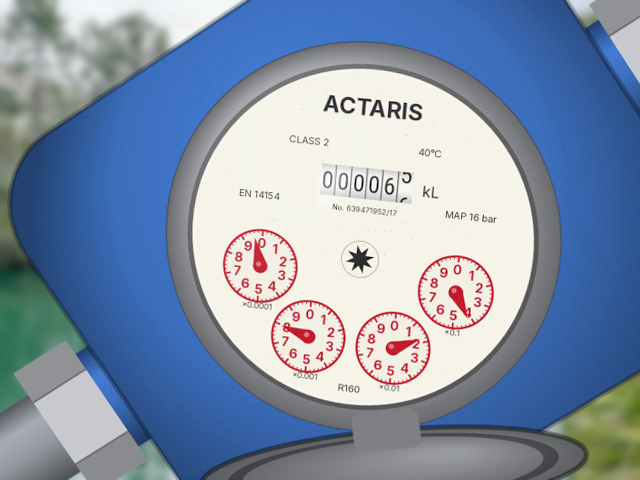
65.4179 kL
